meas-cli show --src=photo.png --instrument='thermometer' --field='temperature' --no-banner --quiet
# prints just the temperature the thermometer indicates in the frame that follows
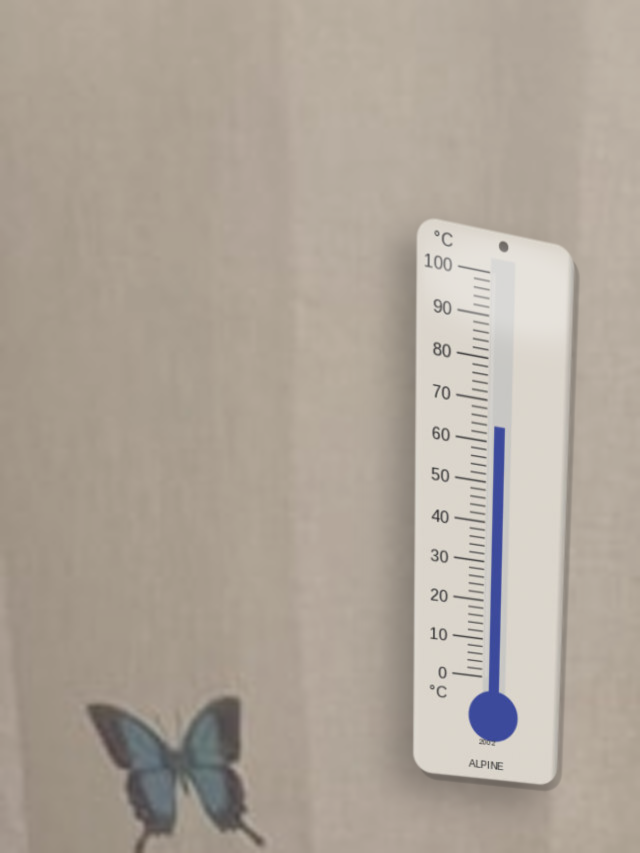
64 °C
